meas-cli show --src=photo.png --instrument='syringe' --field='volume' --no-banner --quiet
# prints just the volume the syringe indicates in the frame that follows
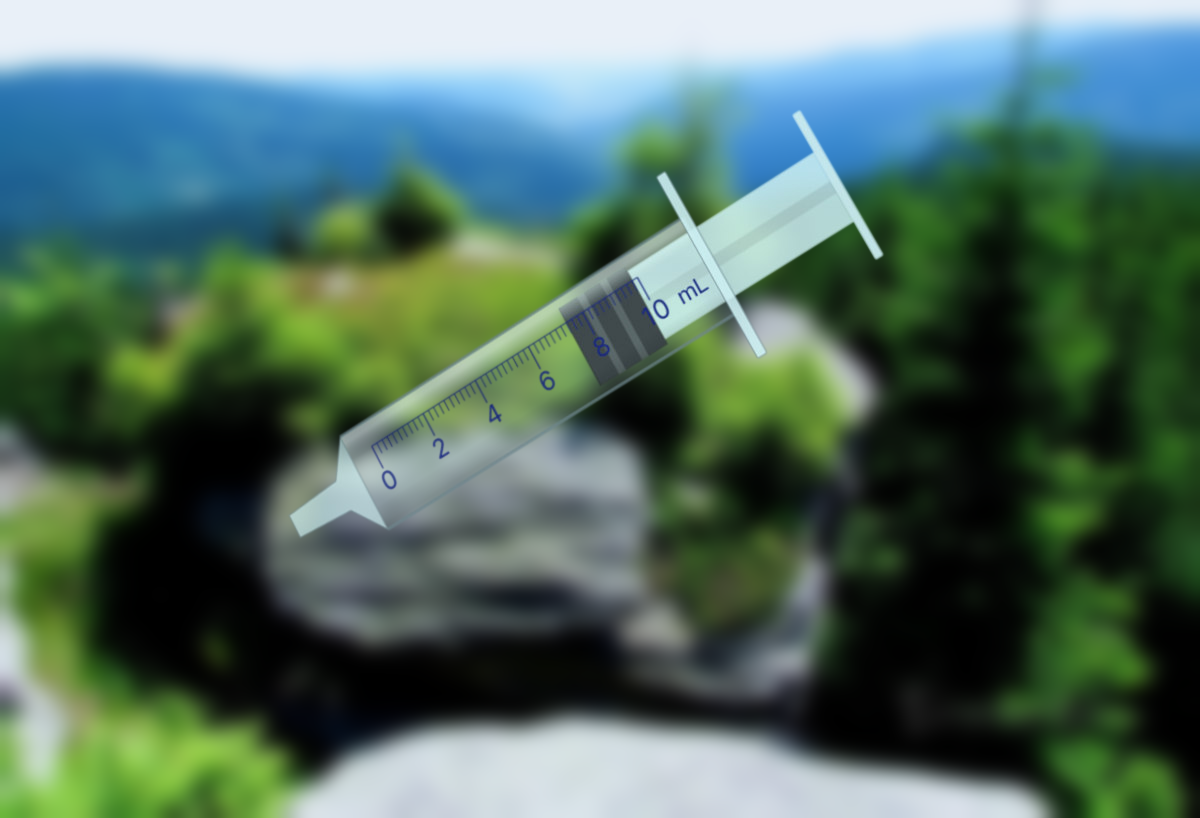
7.4 mL
